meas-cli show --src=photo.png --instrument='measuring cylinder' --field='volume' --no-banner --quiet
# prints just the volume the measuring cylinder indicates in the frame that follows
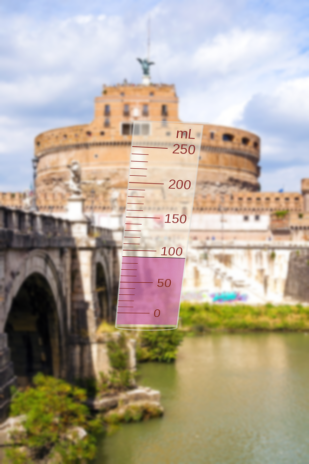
90 mL
